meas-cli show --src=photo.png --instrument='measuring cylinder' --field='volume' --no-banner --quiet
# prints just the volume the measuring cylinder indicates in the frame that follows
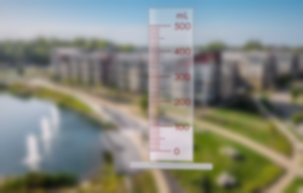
100 mL
